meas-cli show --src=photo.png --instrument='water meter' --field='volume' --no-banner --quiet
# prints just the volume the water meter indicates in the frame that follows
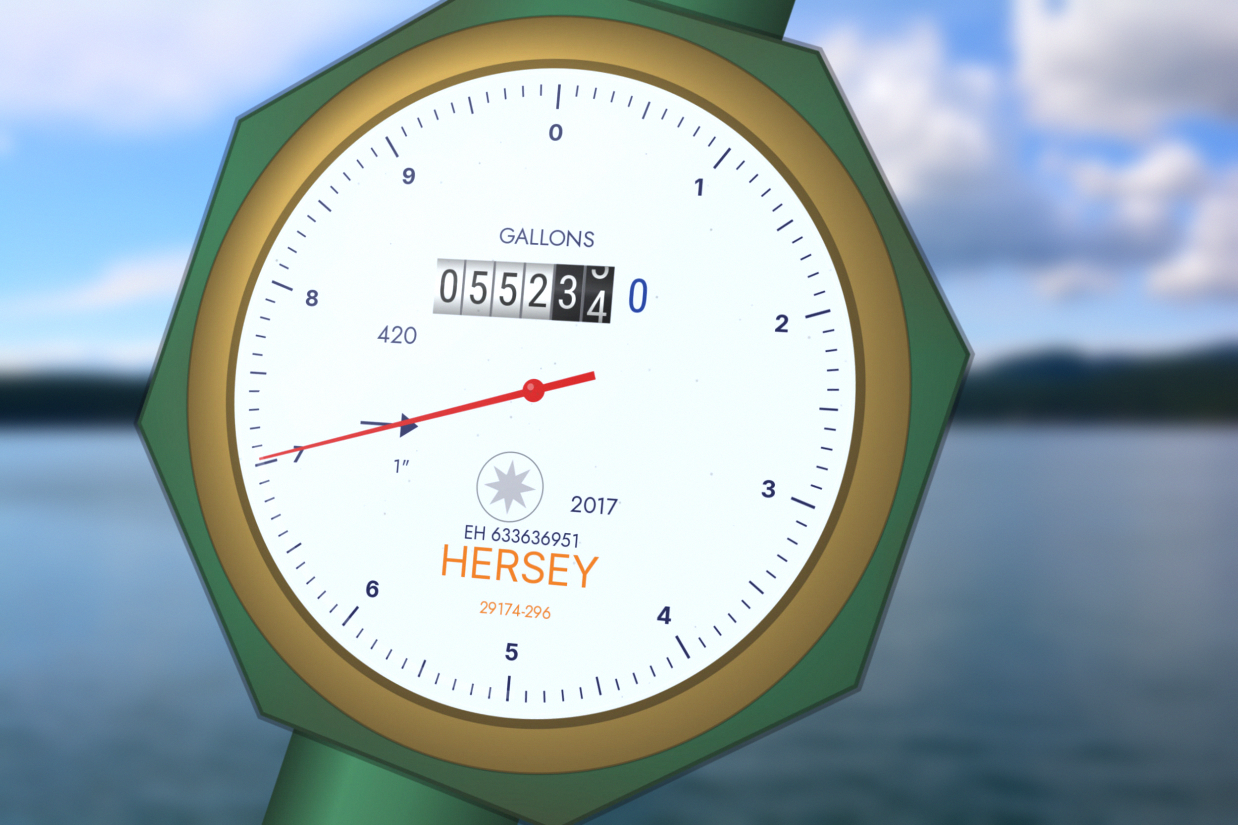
552337.0 gal
